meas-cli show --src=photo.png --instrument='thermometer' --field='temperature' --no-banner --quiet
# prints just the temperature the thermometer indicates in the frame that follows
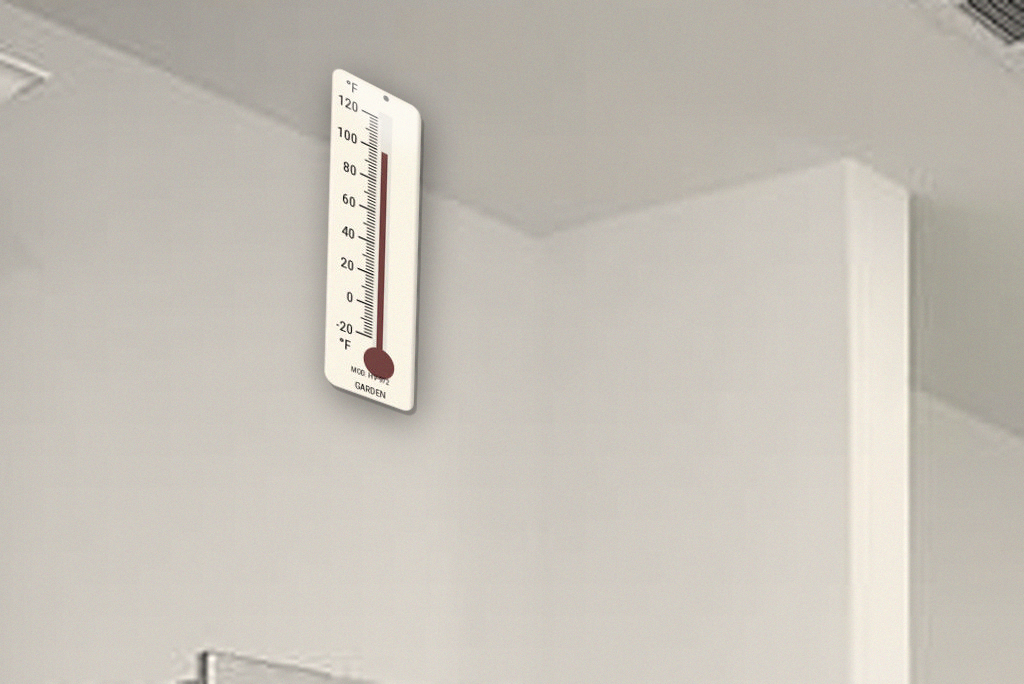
100 °F
